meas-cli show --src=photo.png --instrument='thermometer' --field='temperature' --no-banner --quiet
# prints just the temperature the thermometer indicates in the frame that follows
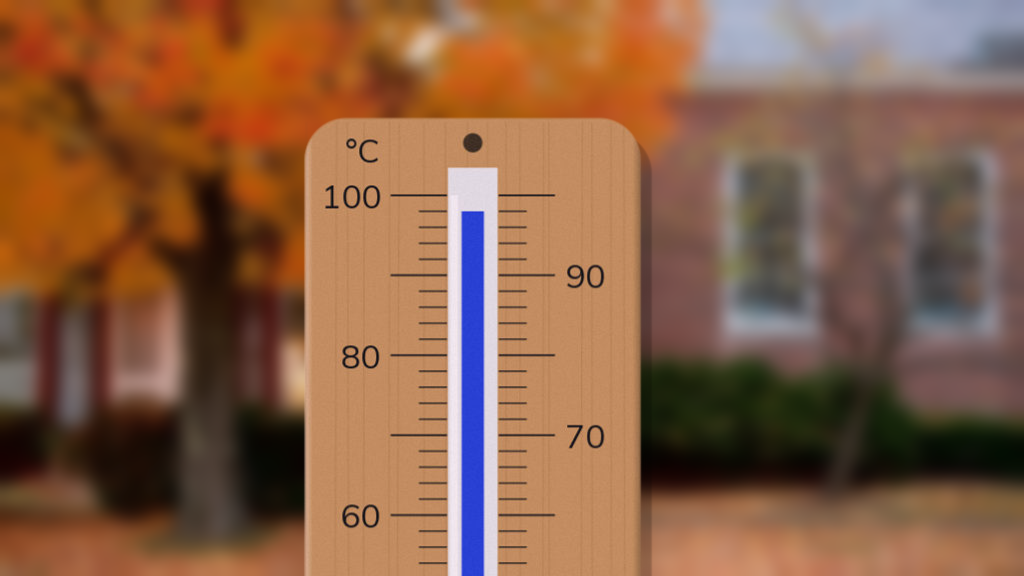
98 °C
